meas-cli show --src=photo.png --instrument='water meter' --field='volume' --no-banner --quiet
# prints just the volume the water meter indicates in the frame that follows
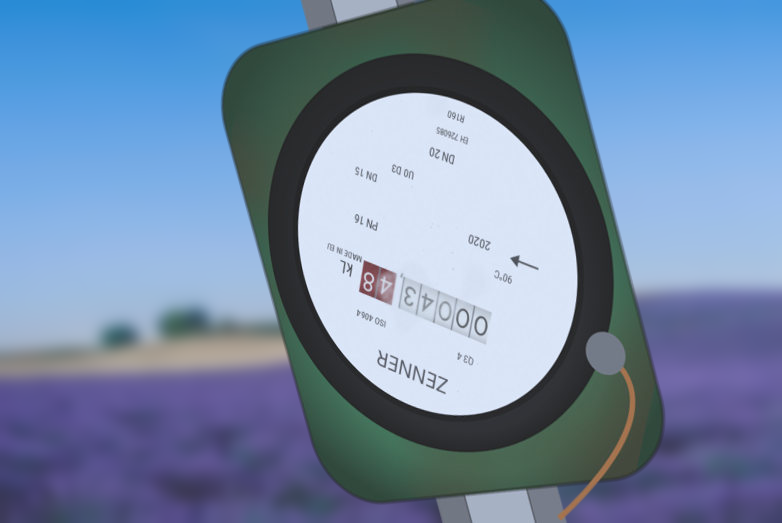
43.48 kL
